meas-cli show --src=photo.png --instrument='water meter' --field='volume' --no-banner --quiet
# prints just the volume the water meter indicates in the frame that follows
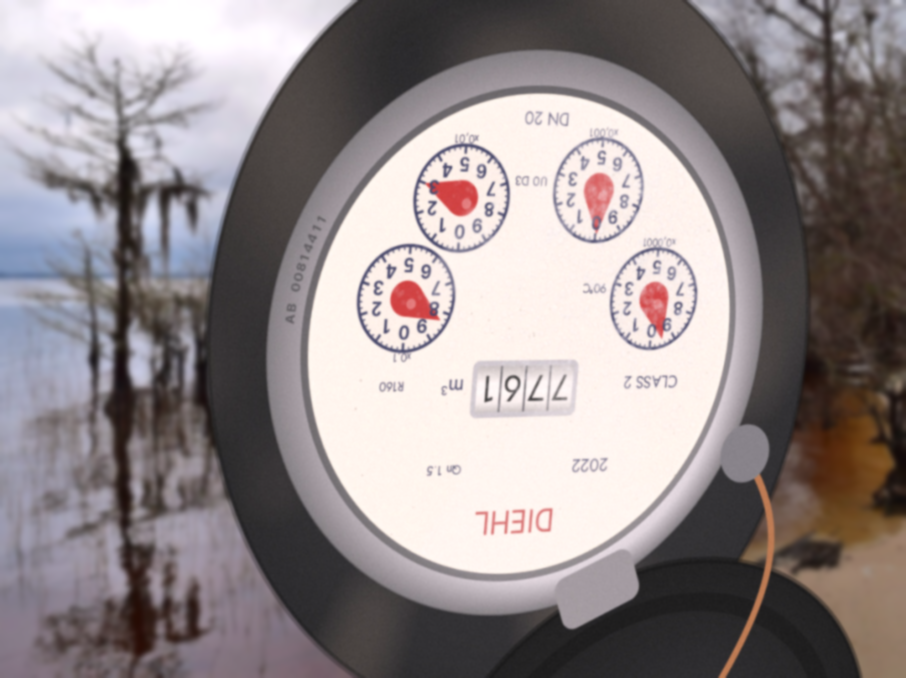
7761.8299 m³
